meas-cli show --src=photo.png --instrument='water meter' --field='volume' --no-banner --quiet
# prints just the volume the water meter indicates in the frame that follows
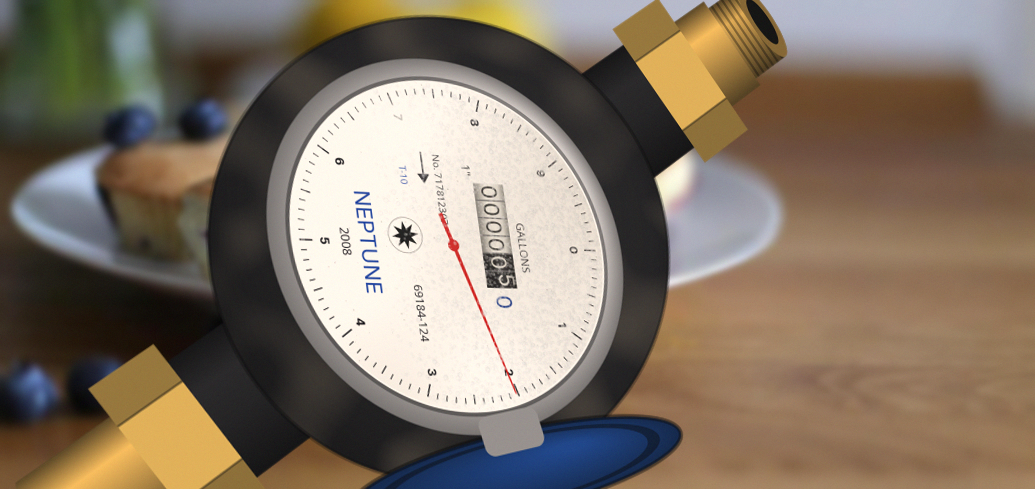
52.0 gal
